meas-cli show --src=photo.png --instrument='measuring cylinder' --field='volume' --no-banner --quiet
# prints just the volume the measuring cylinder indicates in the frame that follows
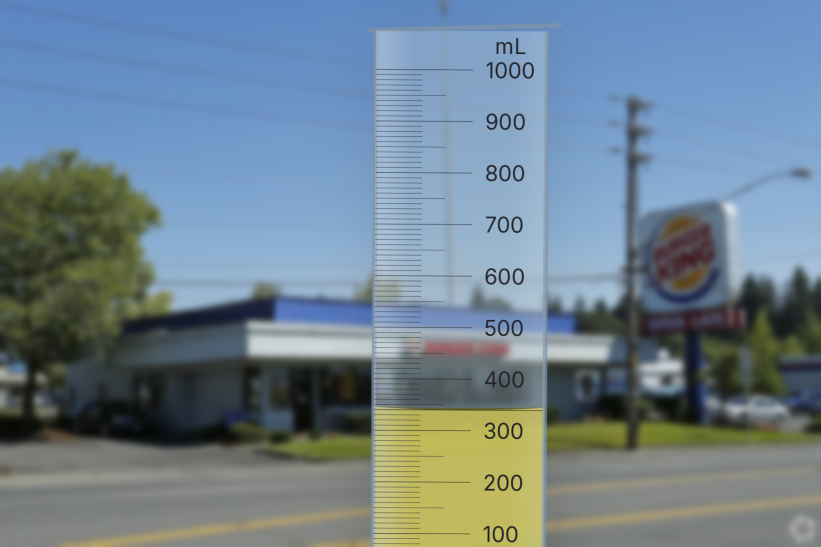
340 mL
